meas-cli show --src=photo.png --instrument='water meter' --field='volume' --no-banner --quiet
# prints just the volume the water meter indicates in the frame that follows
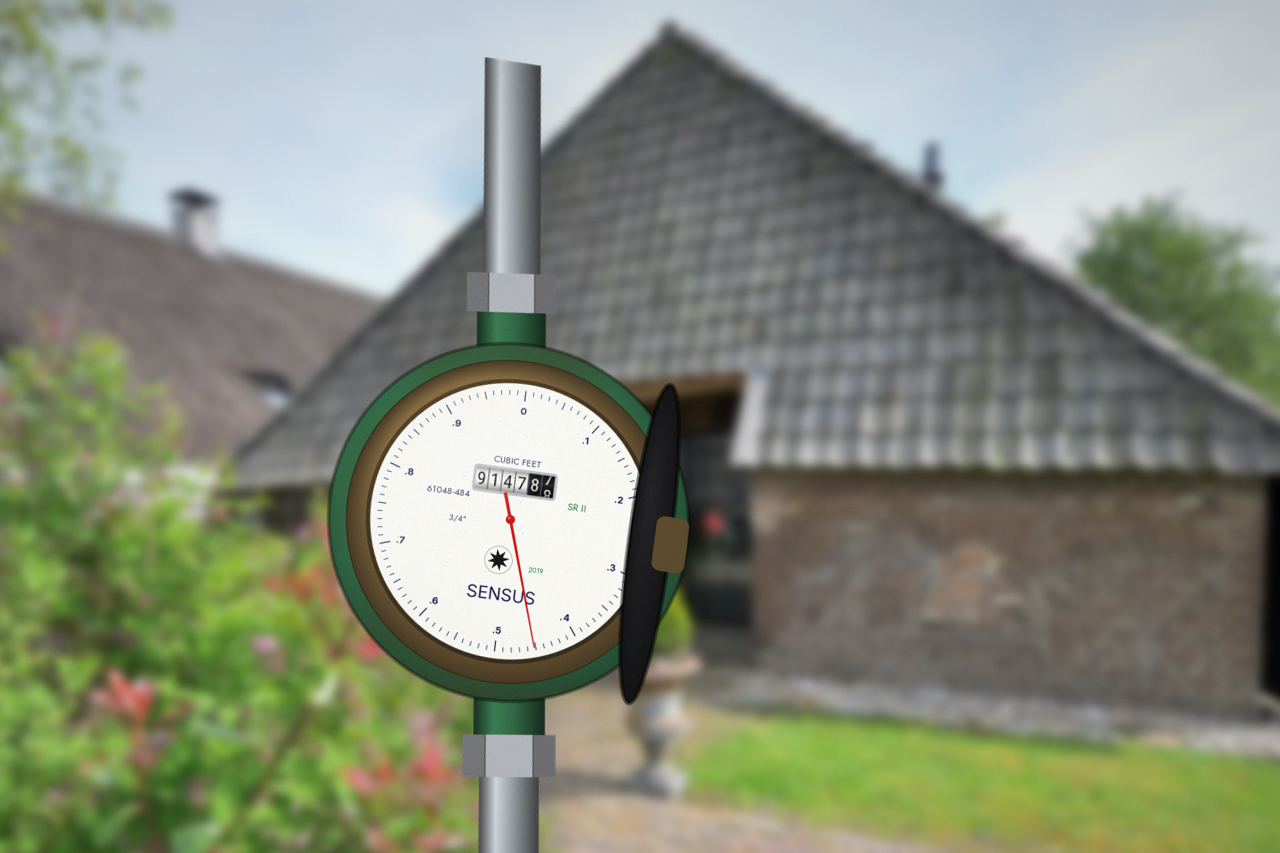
914787.45 ft³
